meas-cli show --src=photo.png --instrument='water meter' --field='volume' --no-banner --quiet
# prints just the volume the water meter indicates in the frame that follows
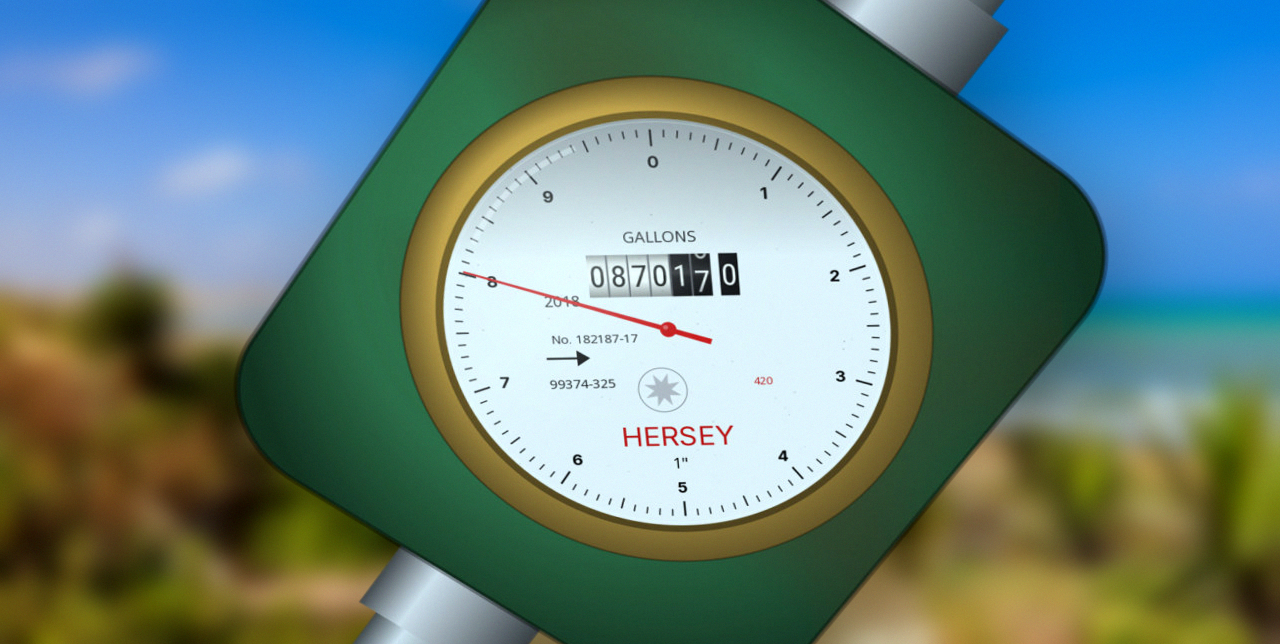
870168.0 gal
